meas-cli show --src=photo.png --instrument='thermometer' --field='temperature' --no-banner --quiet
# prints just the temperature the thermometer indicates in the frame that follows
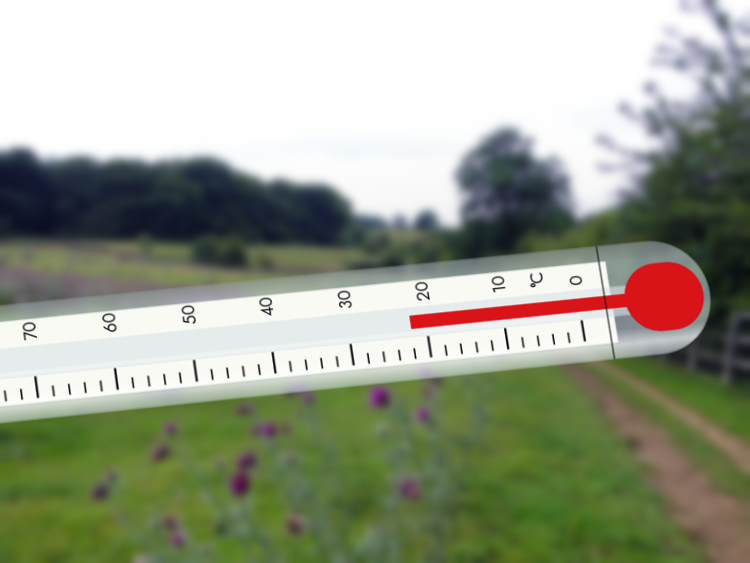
22 °C
